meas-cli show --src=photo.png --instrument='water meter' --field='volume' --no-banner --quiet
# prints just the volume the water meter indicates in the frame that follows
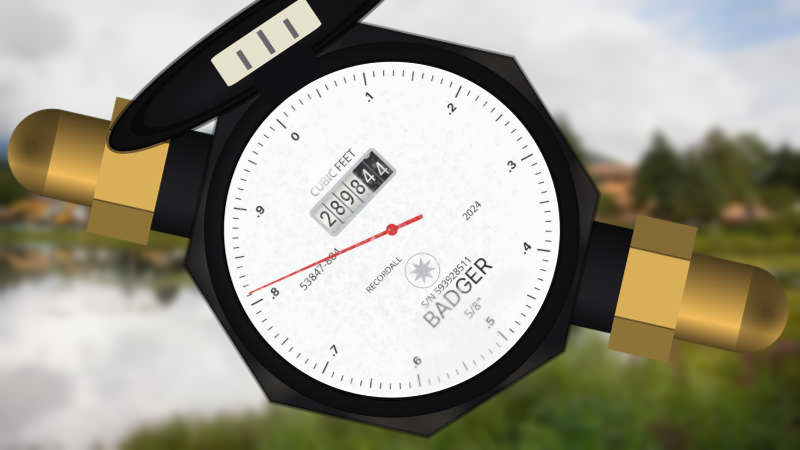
289843.81 ft³
